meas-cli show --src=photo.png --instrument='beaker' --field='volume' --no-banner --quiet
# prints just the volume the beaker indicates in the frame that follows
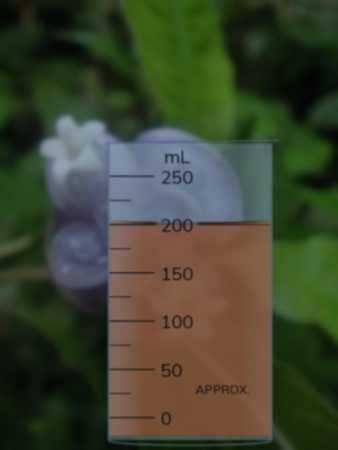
200 mL
